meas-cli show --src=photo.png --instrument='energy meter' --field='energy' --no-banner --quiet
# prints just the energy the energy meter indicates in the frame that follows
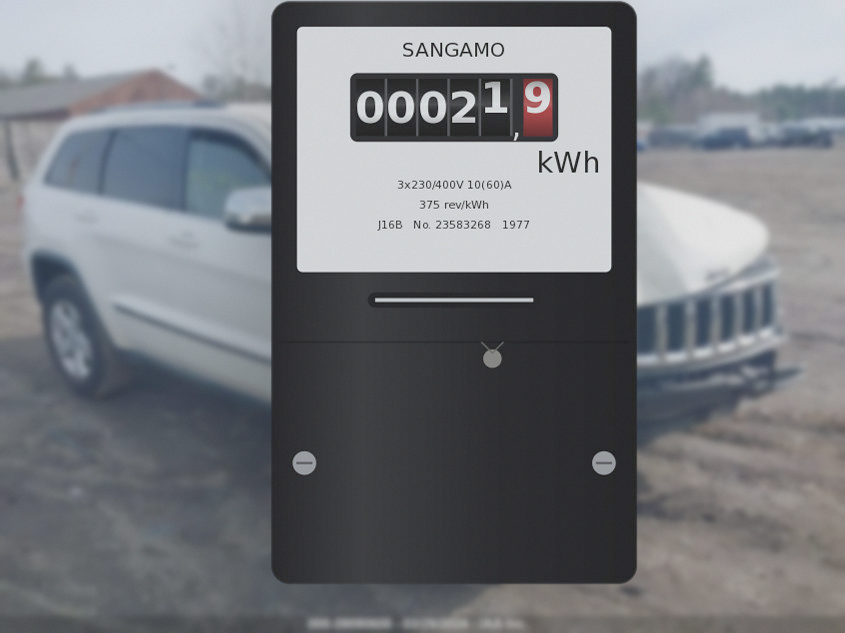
21.9 kWh
